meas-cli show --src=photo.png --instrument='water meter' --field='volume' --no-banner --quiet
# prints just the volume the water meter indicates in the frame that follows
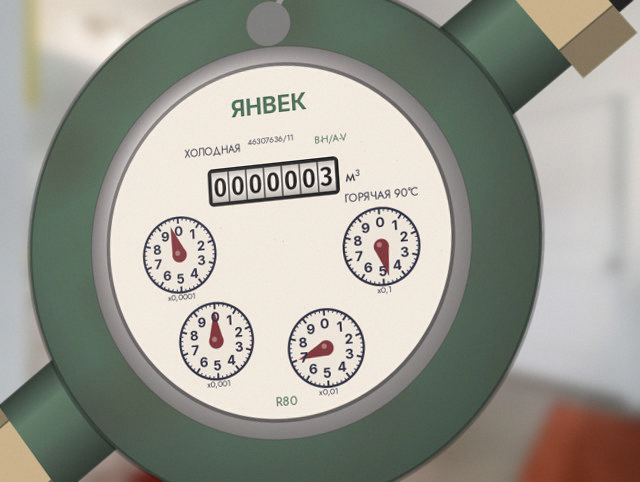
3.4699 m³
